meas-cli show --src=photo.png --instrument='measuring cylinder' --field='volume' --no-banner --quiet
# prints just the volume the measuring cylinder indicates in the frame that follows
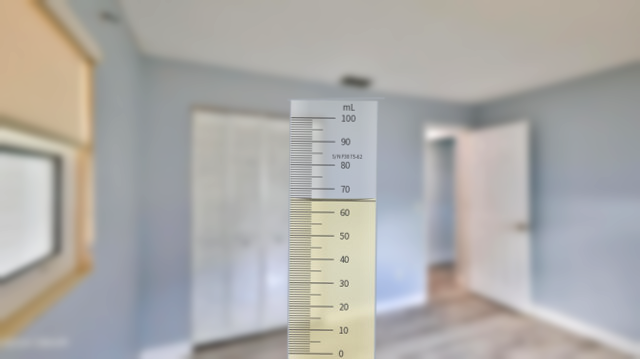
65 mL
